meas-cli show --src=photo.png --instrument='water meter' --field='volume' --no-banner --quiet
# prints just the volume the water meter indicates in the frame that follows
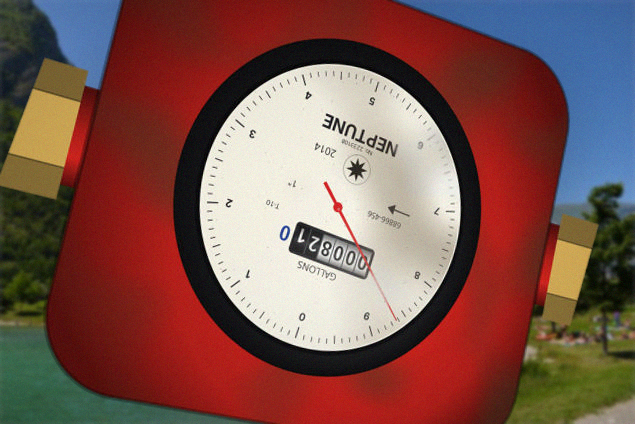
8208.6 gal
